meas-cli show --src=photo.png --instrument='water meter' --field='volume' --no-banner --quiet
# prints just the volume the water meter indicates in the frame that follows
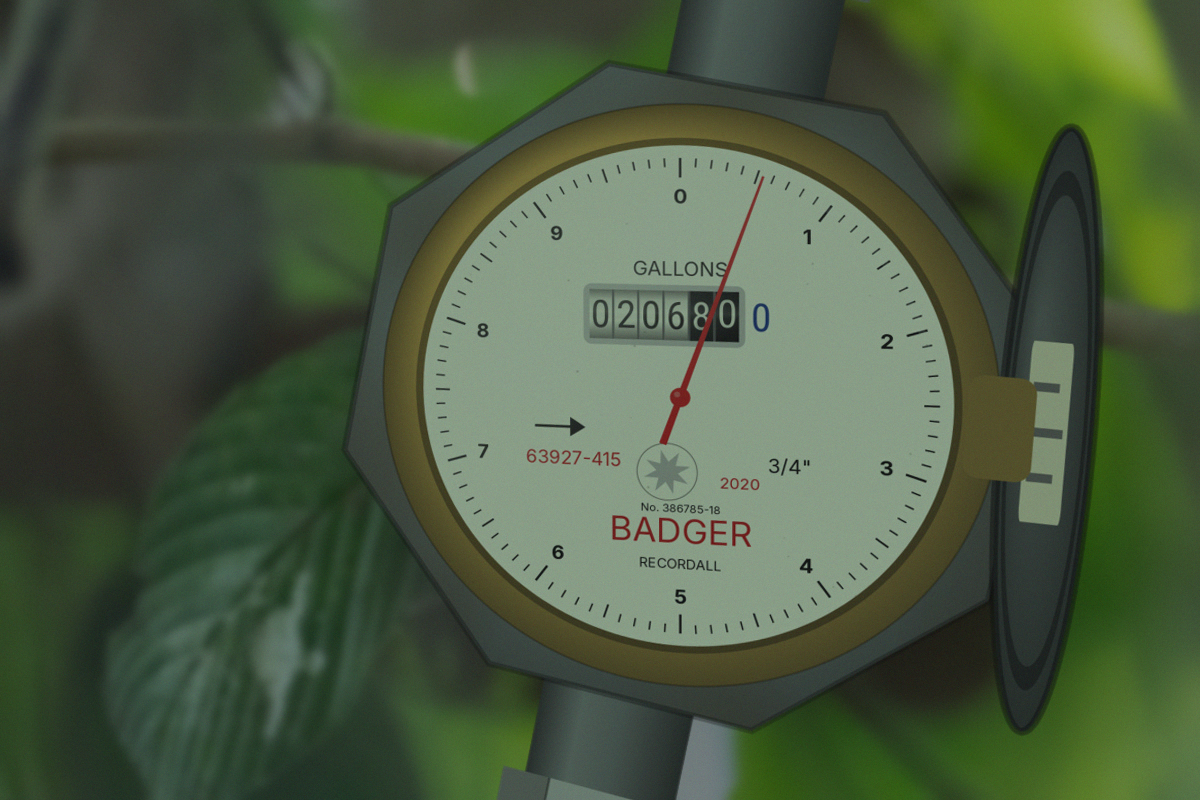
206800.5 gal
